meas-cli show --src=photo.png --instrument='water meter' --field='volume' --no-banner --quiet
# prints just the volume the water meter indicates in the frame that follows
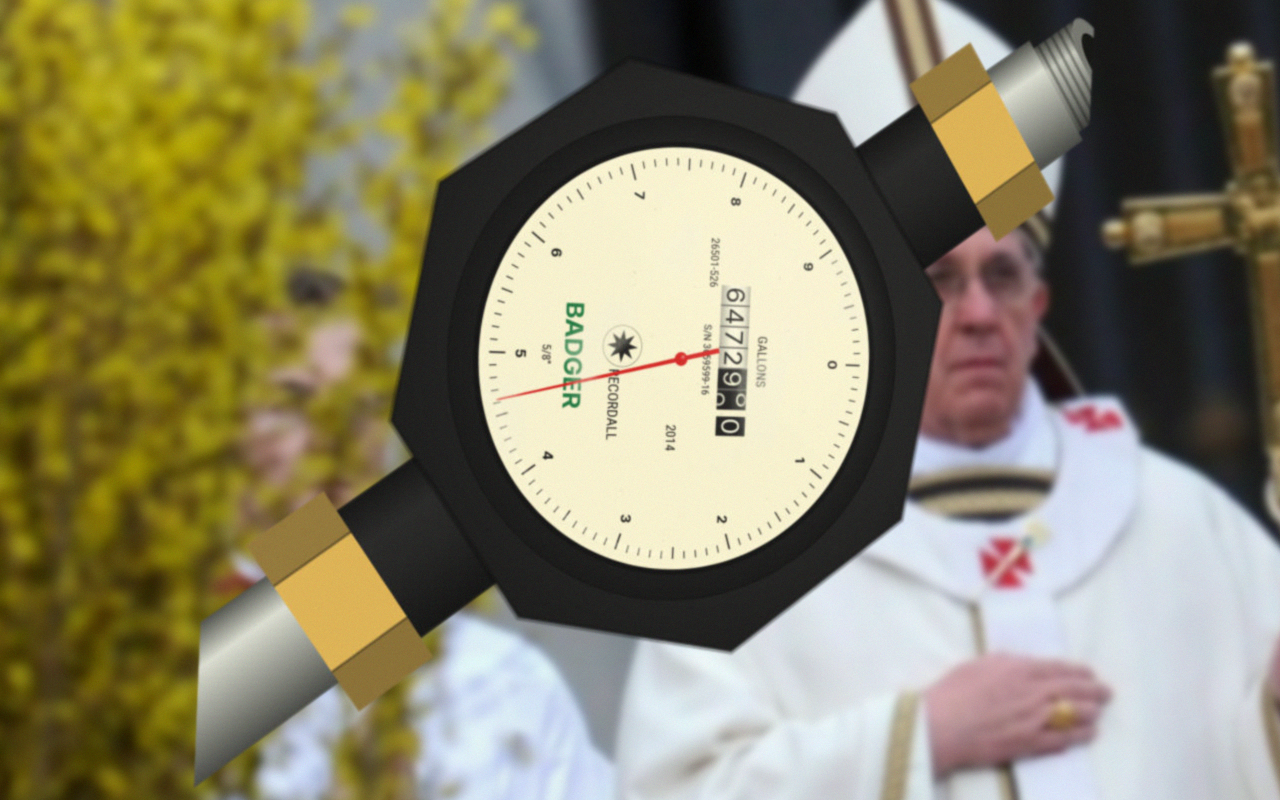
6472984.6 gal
